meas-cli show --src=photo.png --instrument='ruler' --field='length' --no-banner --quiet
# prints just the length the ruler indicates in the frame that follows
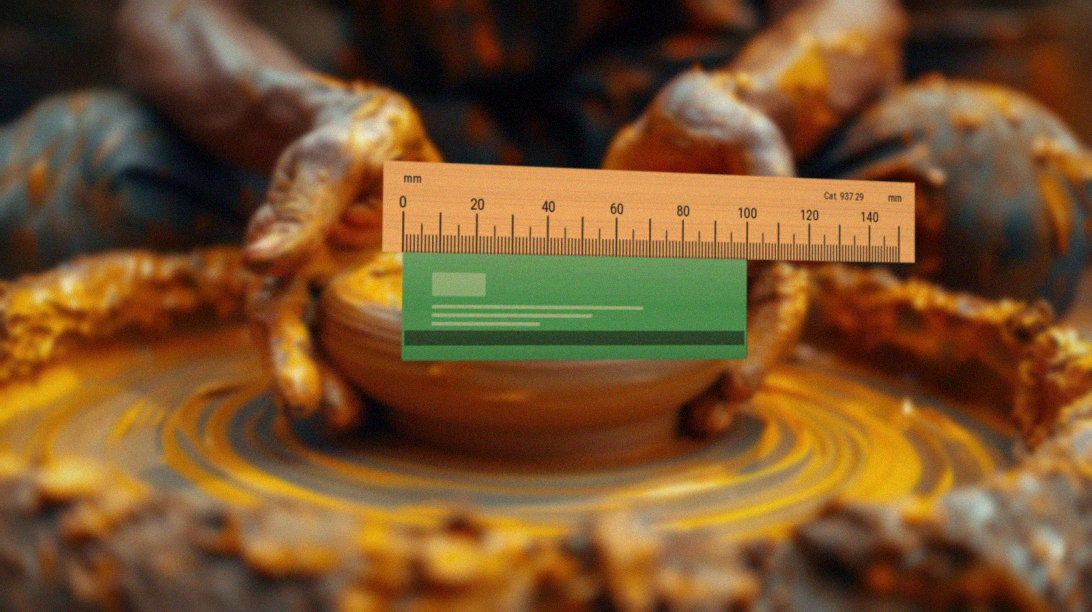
100 mm
